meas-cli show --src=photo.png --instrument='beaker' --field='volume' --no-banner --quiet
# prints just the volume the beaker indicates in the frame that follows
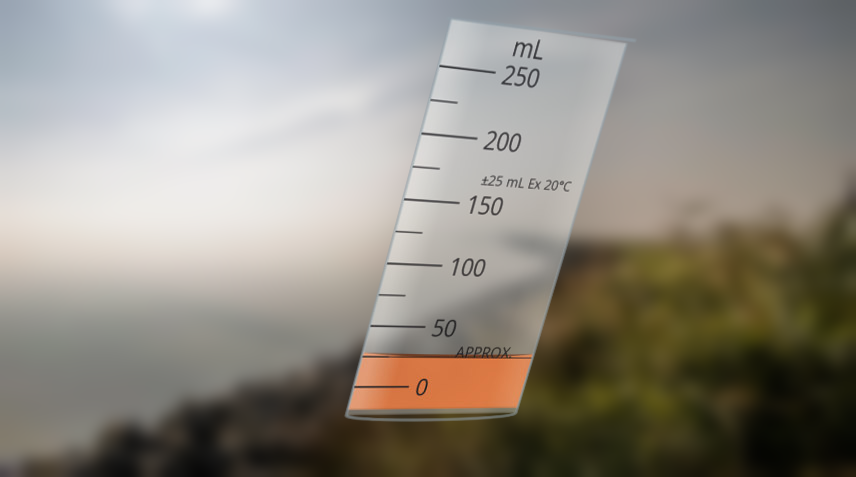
25 mL
